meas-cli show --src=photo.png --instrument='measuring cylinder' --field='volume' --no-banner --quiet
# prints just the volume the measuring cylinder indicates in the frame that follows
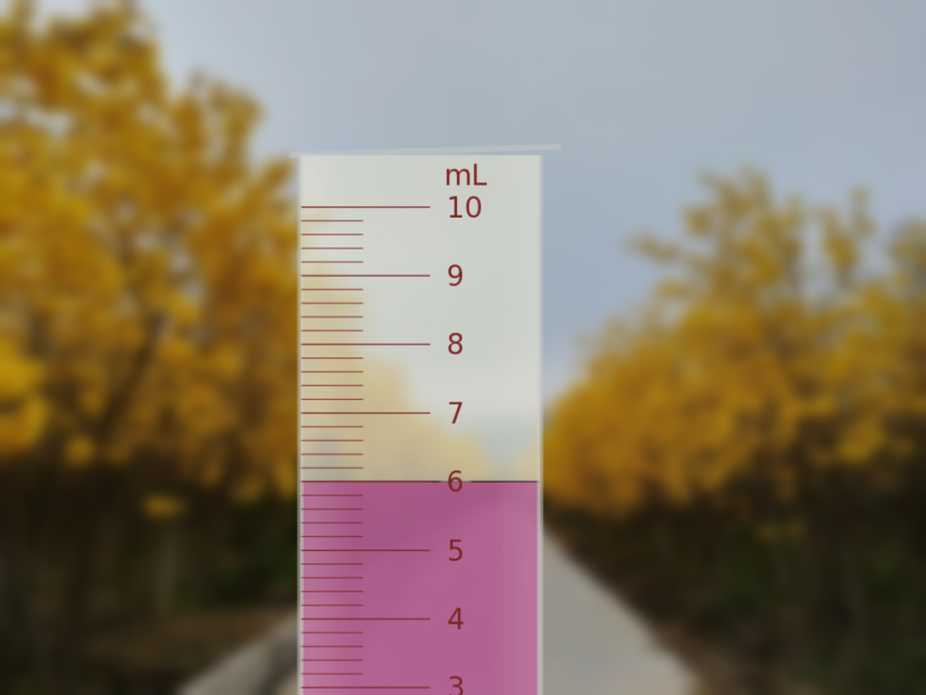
6 mL
